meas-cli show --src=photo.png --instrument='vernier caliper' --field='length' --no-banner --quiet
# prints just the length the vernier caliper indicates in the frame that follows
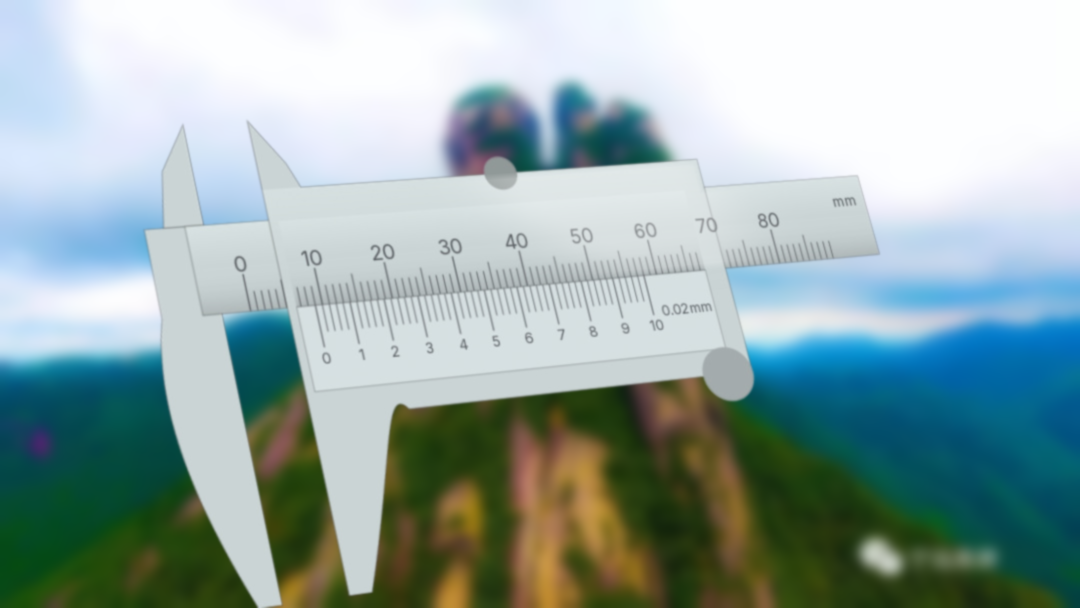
9.0 mm
